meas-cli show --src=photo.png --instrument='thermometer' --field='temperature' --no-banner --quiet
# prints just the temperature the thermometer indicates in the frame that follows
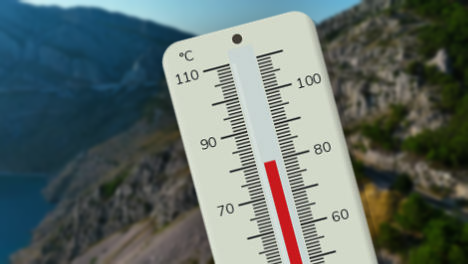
80 °C
